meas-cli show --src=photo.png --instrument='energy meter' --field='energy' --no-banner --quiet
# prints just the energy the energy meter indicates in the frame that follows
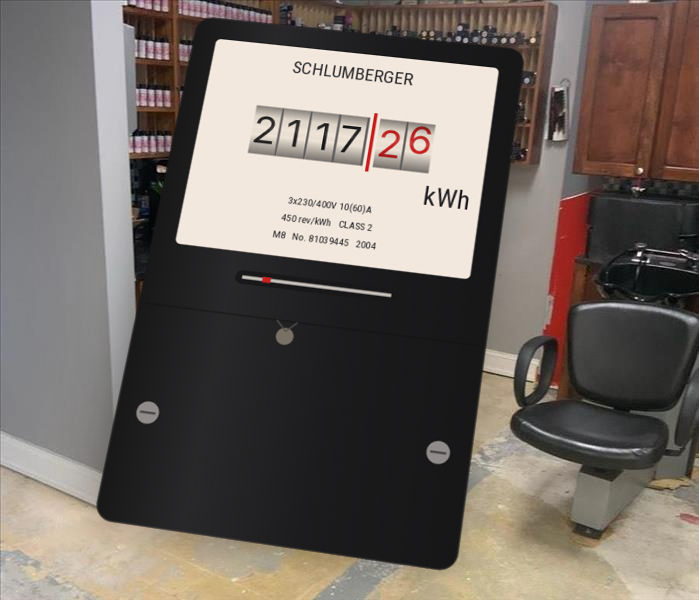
2117.26 kWh
